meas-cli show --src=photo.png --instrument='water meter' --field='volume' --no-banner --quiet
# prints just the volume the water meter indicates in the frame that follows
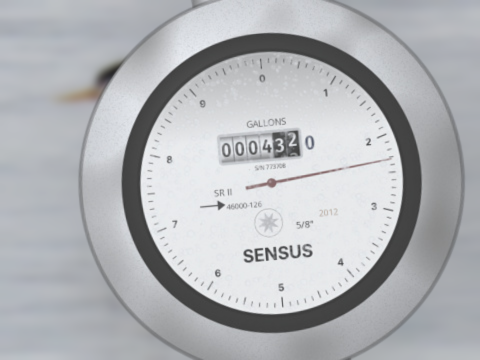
4322.3 gal
